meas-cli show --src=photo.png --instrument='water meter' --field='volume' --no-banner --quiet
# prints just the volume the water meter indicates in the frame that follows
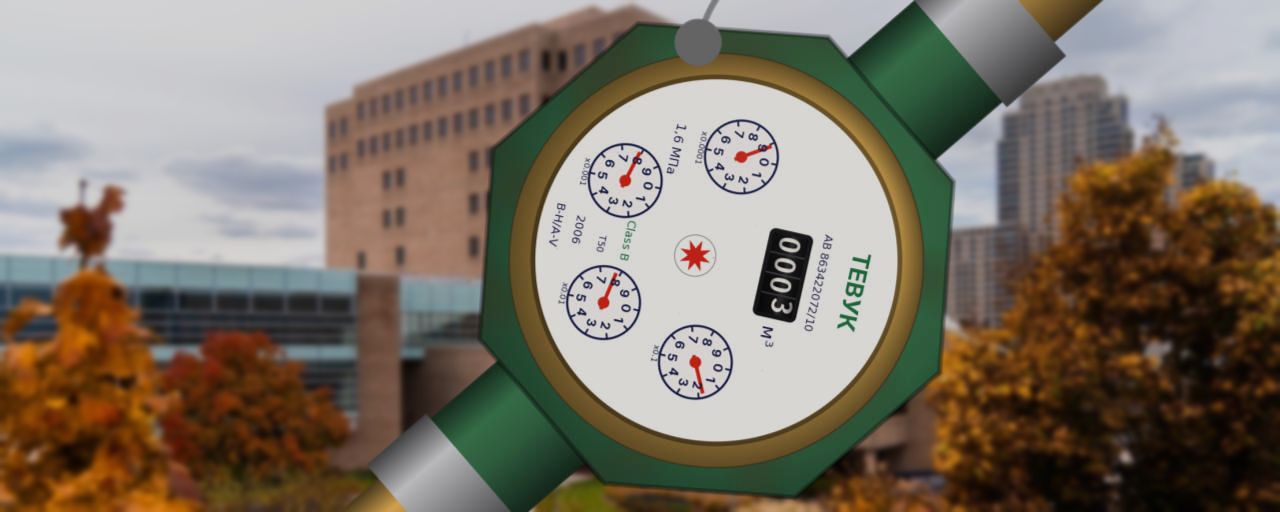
3.1779 m³
